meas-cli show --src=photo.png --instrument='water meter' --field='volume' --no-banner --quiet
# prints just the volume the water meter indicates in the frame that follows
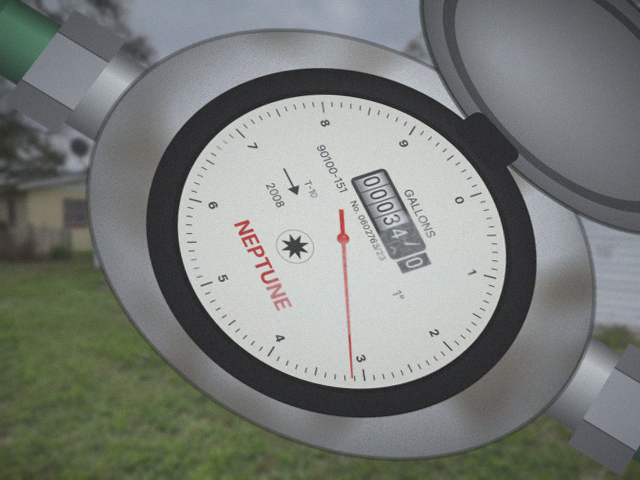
3473.1 gal
